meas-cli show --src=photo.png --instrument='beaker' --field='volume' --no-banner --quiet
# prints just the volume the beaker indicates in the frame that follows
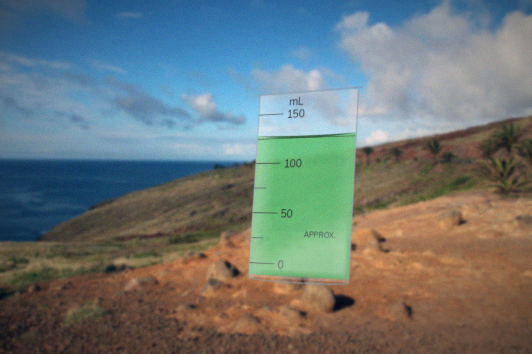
125 mL
